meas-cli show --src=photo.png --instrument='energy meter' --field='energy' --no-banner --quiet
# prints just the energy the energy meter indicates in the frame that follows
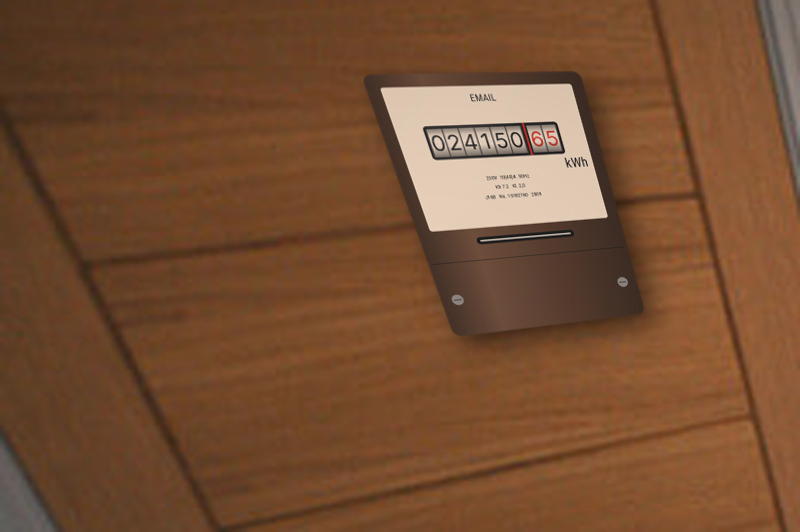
24150.65 kWh
